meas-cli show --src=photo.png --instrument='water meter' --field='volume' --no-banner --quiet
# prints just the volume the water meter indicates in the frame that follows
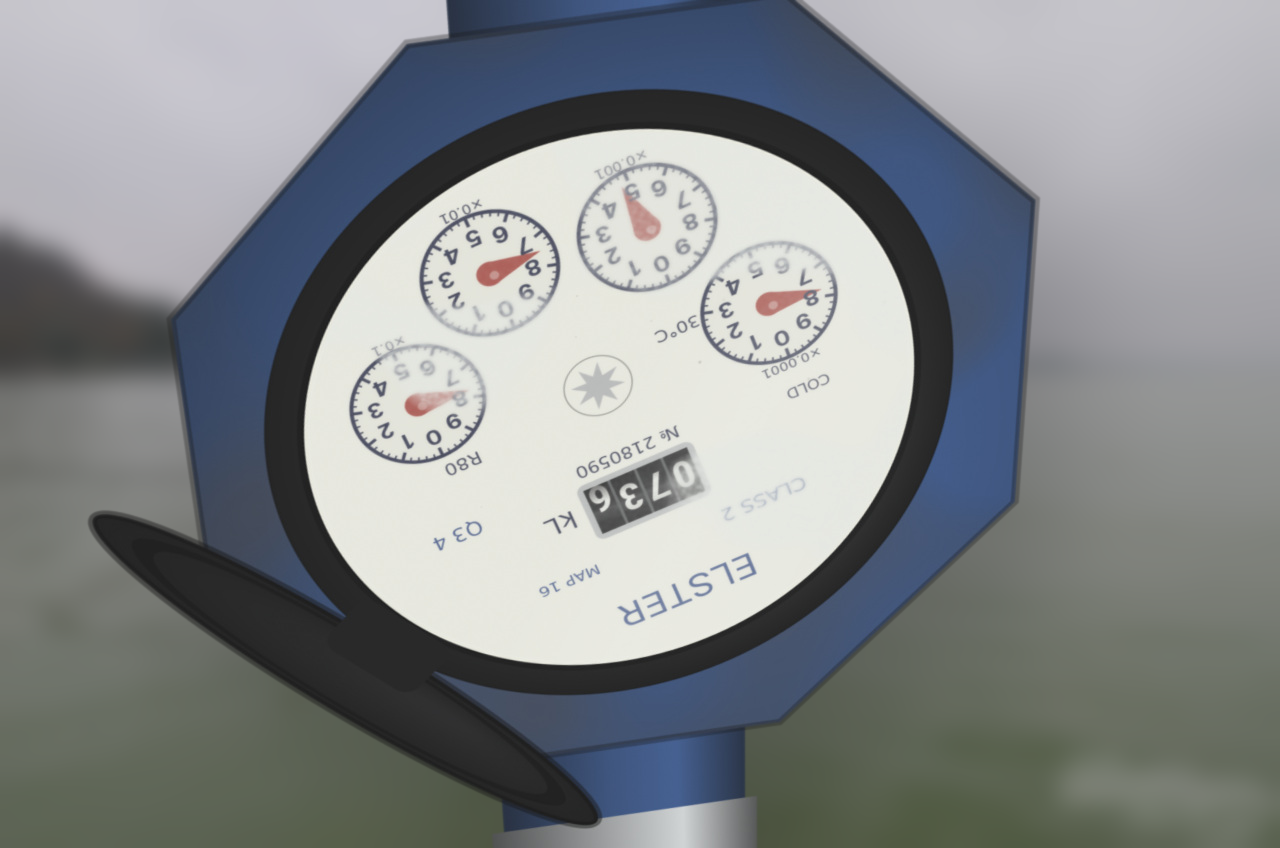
735.7747 kL
